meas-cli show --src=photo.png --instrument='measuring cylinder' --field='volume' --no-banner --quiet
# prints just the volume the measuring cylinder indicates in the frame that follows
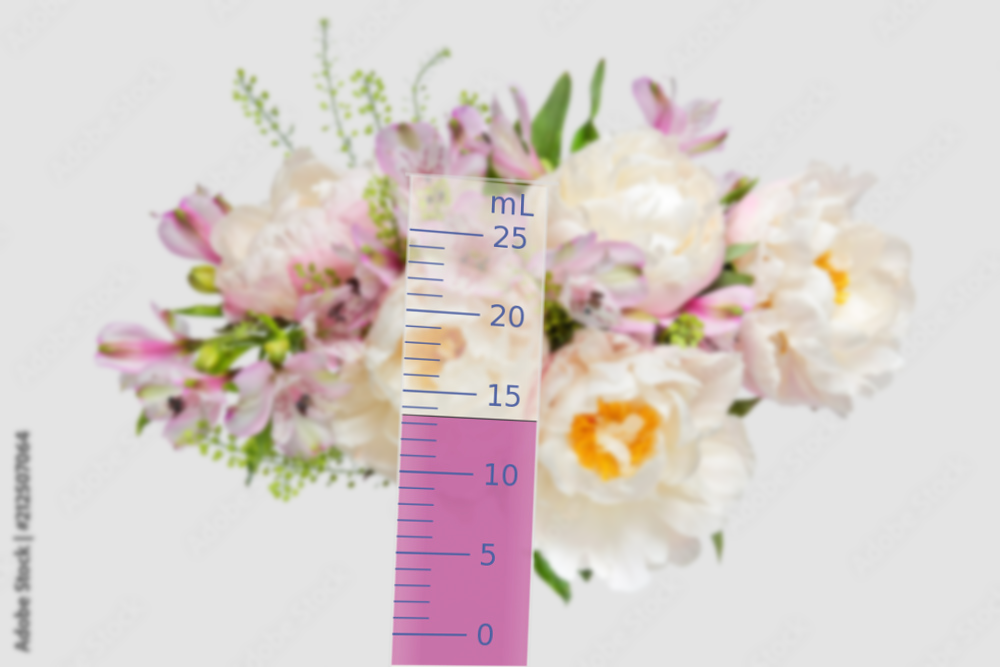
13.5 mL
